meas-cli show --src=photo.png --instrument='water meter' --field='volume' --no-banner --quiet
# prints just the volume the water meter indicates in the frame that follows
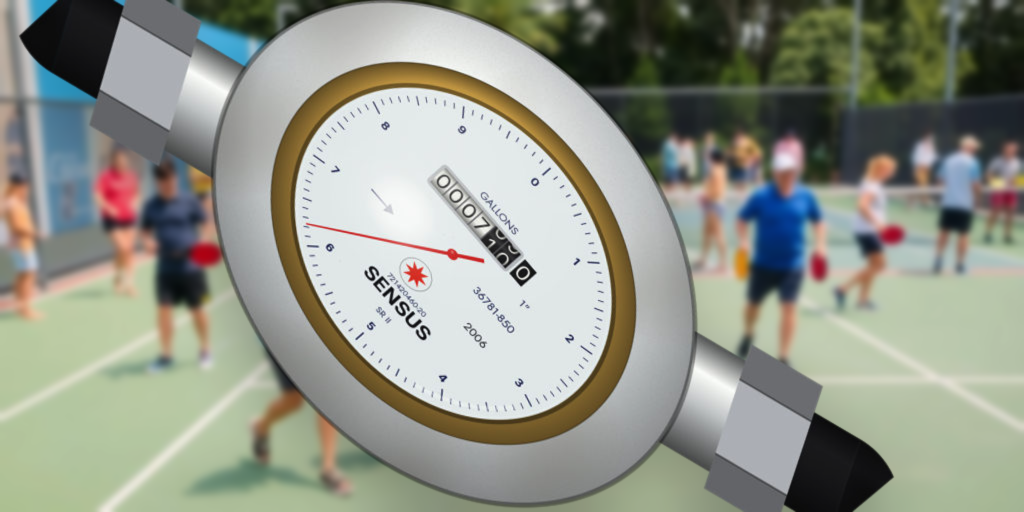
7096.2 gal
